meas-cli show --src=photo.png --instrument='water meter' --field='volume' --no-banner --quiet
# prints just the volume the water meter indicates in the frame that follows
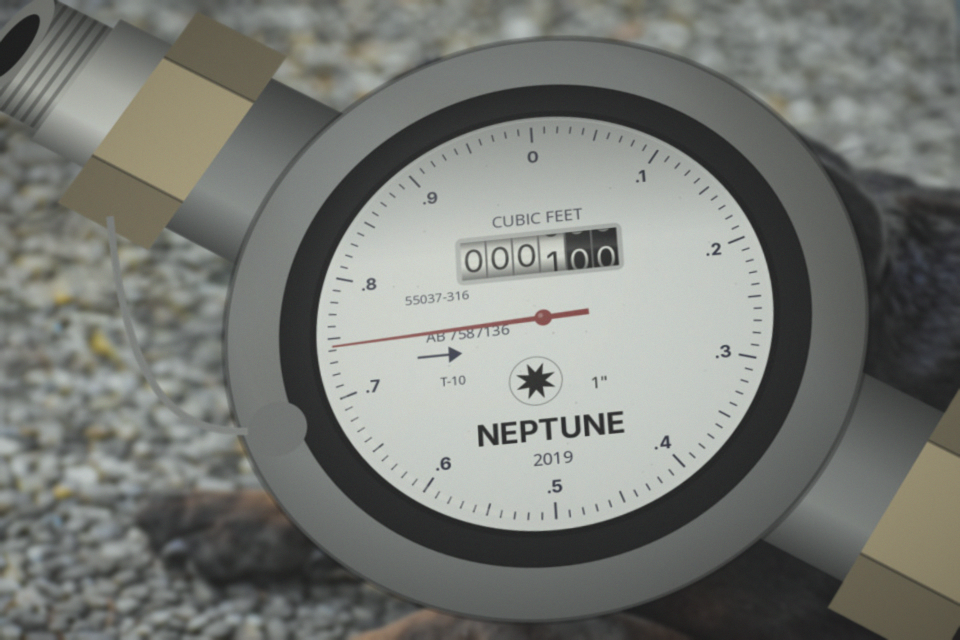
99.74 ft³
